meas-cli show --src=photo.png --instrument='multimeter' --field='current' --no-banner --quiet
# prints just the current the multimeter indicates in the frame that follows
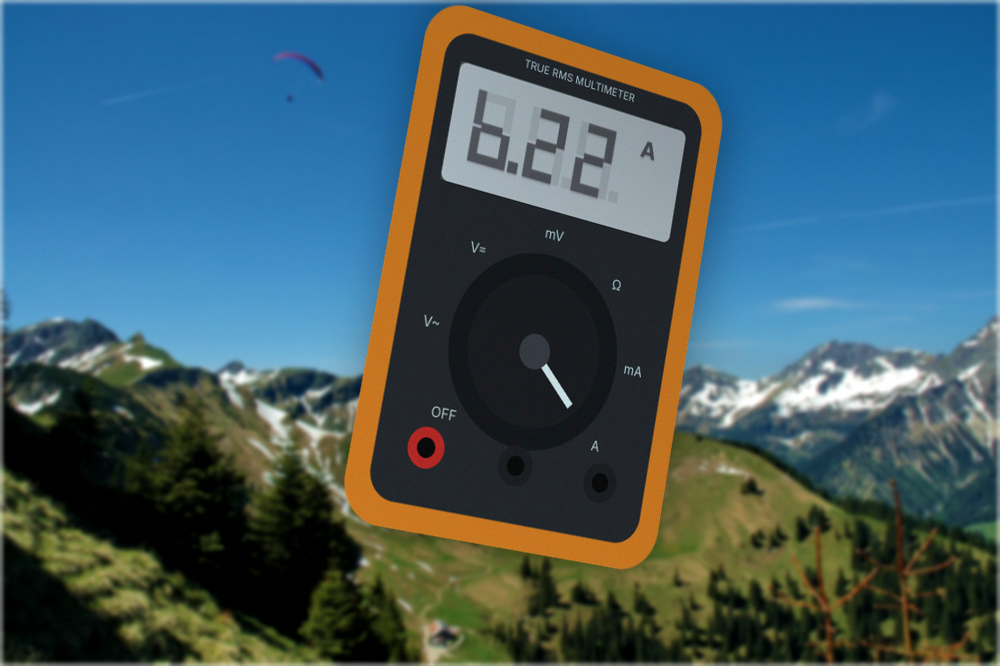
6.22 A
